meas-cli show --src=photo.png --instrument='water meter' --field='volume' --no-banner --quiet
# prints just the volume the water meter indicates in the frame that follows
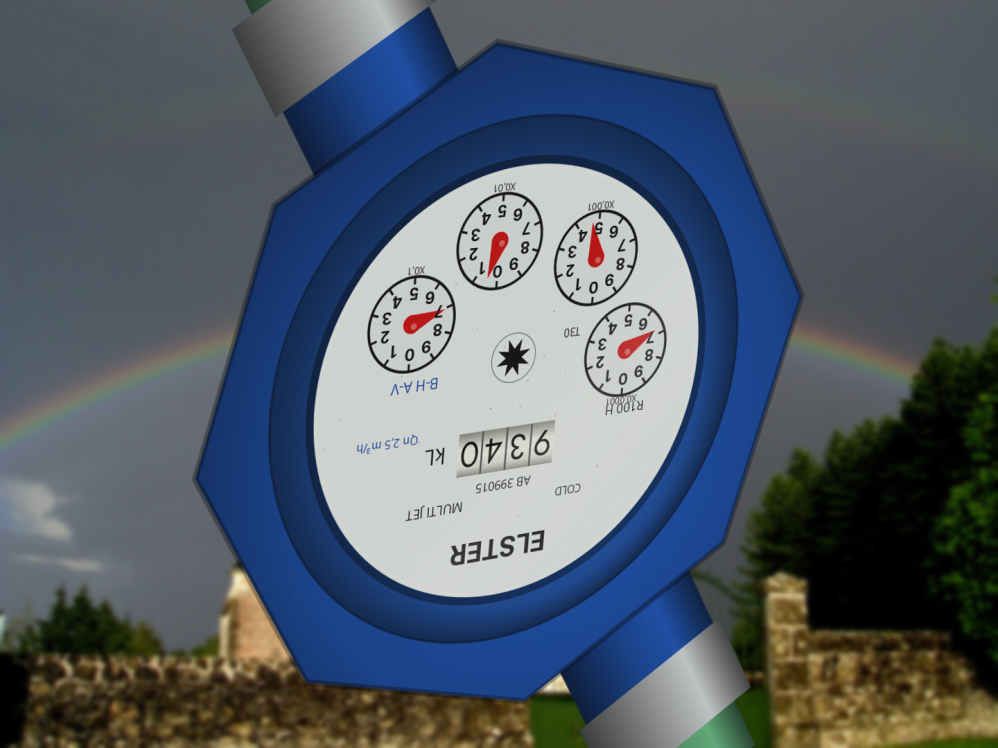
9340.7046 kL
